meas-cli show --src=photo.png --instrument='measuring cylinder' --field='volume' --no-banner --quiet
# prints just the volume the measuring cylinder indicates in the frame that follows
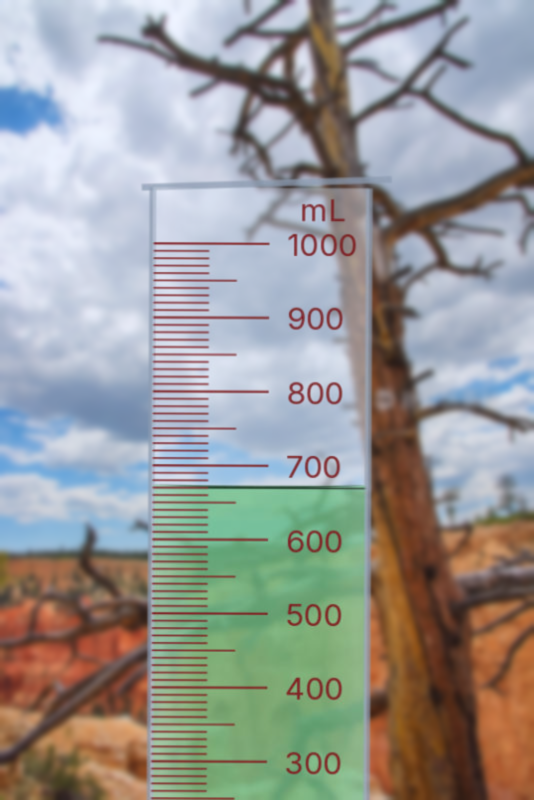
670 mL
